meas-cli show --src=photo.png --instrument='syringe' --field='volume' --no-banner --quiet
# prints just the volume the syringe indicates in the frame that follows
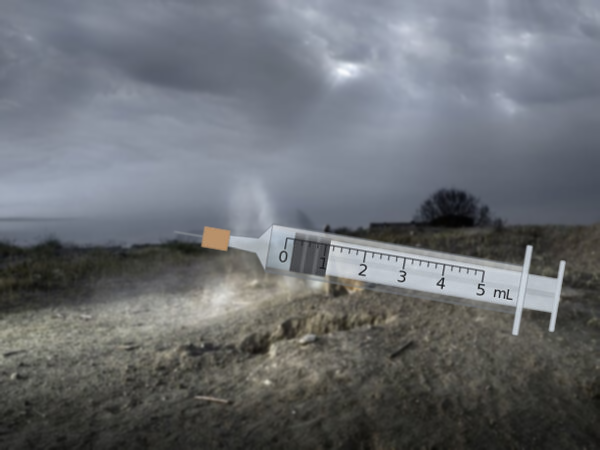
0.2 mL
